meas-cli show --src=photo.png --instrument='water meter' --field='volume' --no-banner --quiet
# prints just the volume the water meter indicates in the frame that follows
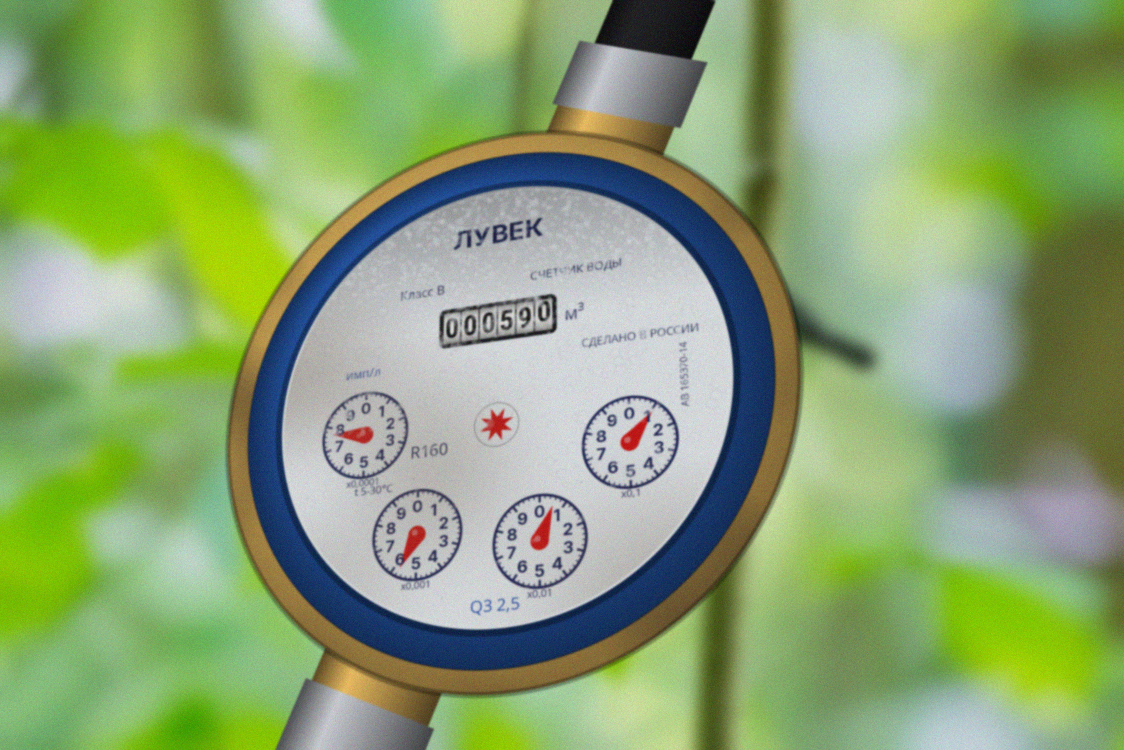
590.1057 m³
